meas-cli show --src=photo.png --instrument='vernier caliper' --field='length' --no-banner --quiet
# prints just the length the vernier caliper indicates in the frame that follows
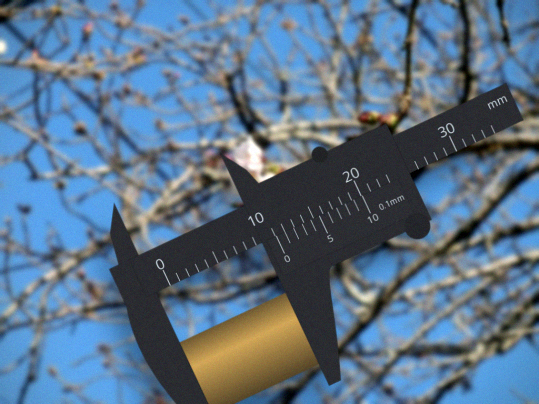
11.1 mm
